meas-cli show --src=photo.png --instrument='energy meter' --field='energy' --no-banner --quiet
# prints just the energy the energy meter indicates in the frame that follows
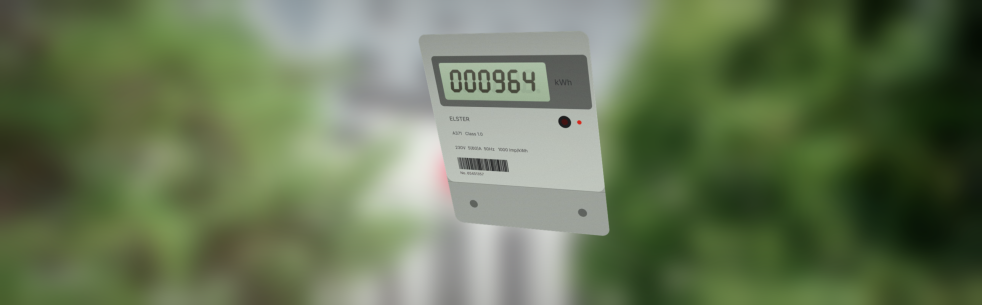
964 kWh
